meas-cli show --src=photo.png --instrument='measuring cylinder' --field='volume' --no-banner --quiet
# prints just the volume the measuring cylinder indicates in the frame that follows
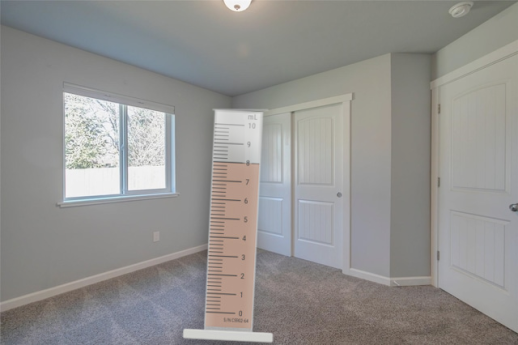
8 mL
